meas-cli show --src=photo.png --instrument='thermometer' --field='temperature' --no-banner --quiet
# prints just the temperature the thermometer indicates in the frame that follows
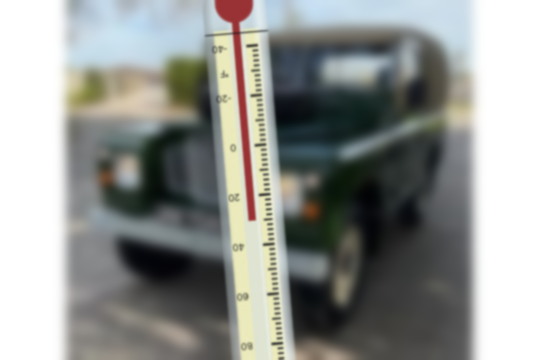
30 °F
